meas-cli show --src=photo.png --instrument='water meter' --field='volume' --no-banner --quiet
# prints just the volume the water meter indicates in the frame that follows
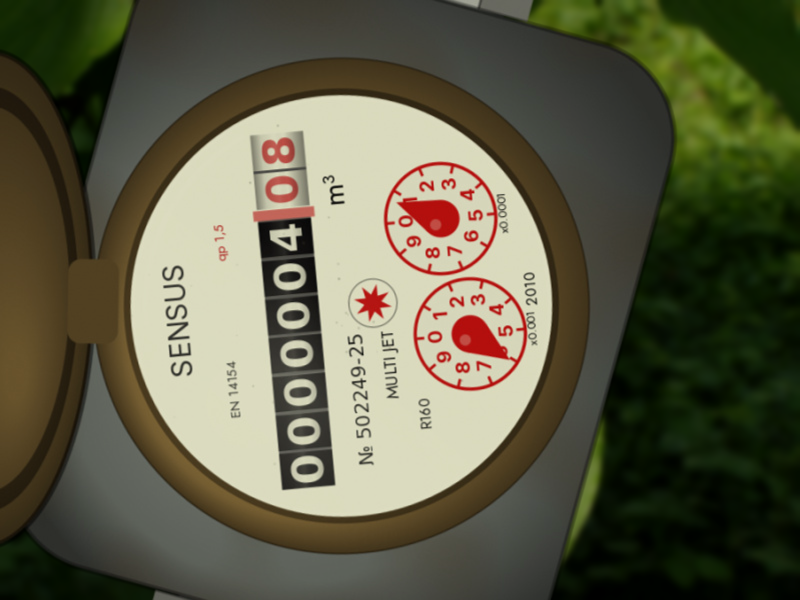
4.0860 m³
